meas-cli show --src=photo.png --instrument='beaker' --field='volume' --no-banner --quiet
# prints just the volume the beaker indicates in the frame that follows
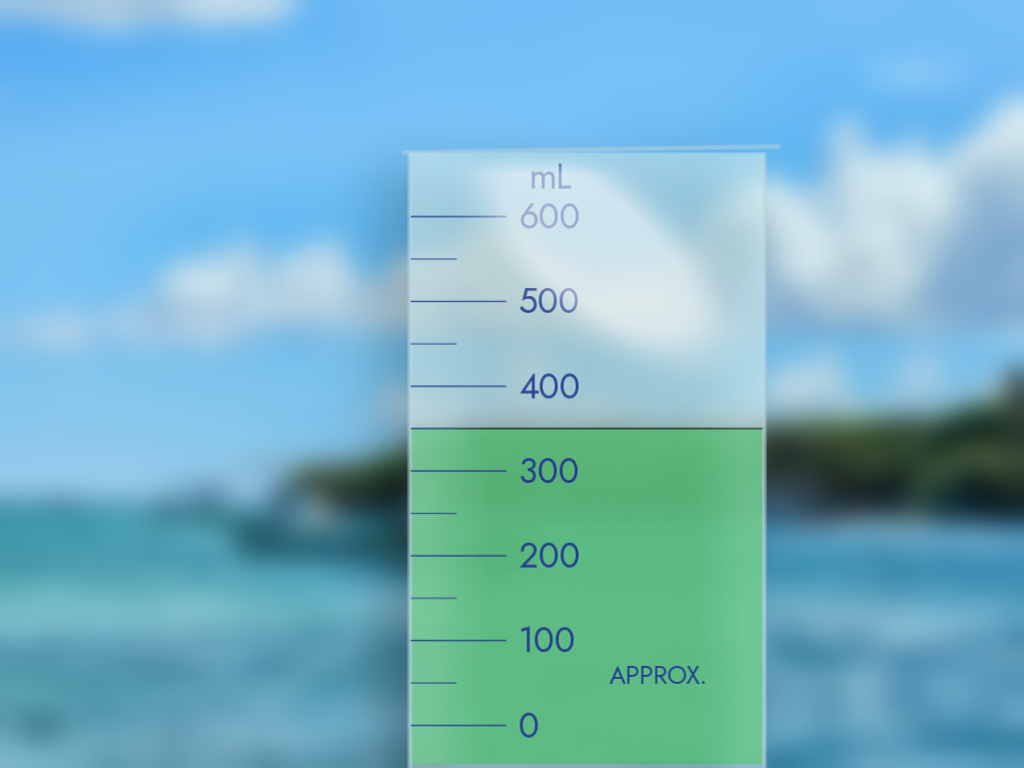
350 mL
